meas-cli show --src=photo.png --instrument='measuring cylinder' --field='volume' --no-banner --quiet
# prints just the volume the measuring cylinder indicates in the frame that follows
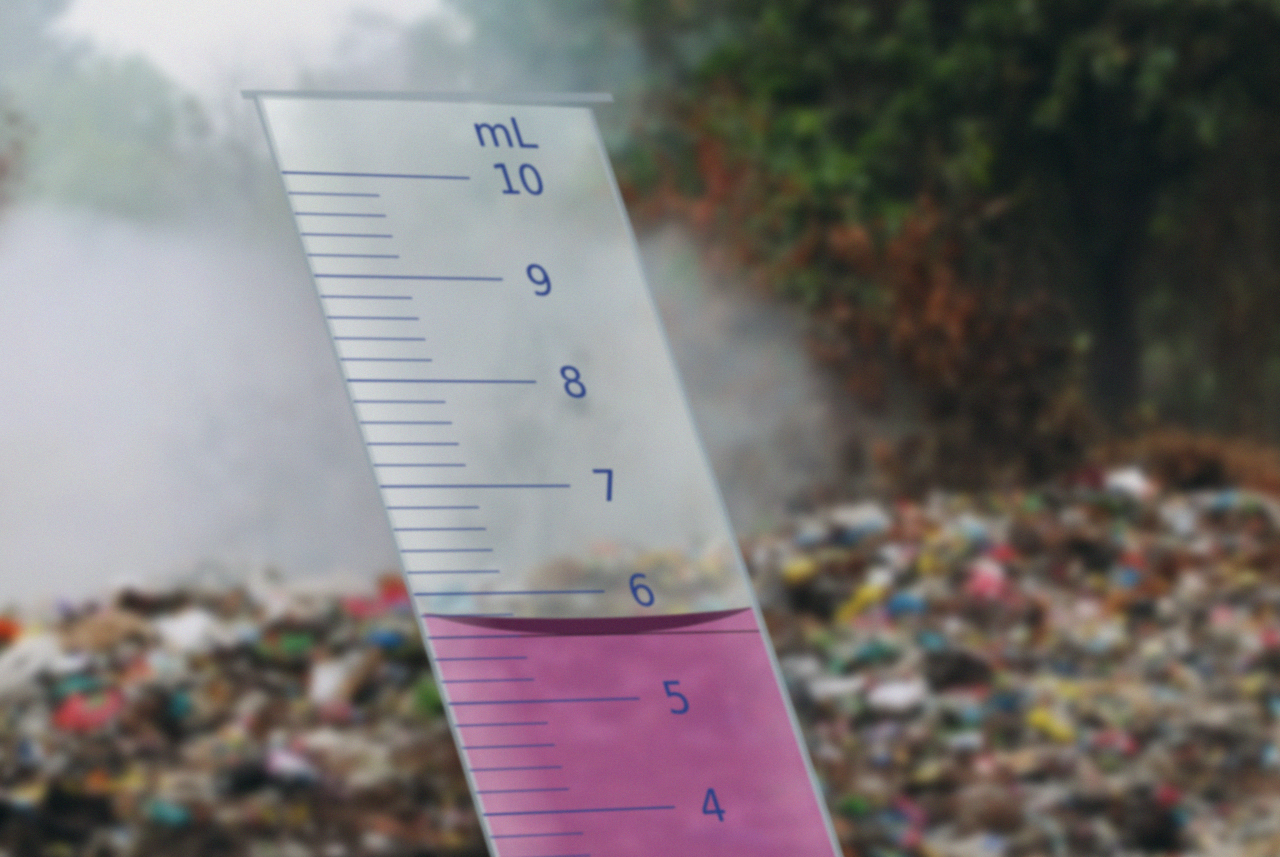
5.6 mL
